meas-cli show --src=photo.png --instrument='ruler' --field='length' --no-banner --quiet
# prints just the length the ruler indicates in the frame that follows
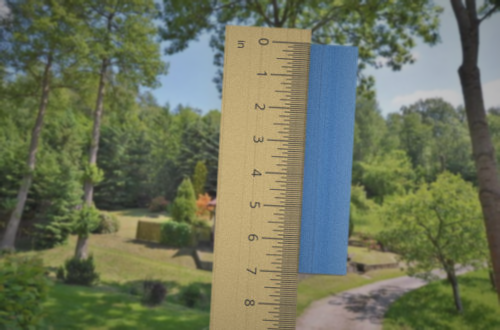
7 in
